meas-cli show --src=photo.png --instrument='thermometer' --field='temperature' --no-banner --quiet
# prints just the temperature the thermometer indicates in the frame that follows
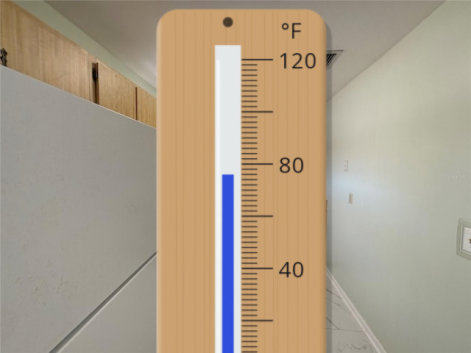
76 °F
